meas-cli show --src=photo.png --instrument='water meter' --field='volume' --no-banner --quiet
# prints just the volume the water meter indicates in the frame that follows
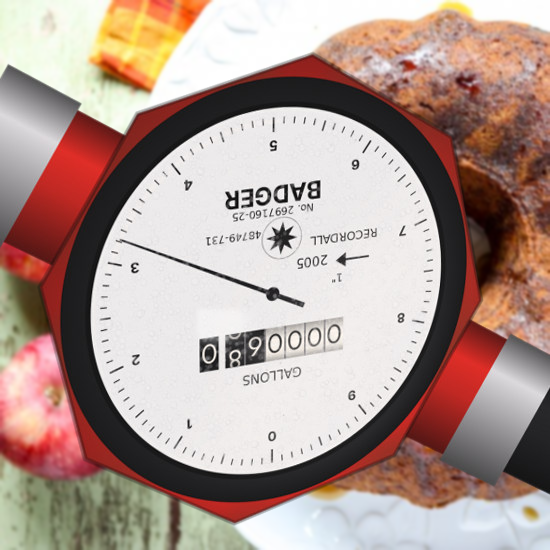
683.2 gal
